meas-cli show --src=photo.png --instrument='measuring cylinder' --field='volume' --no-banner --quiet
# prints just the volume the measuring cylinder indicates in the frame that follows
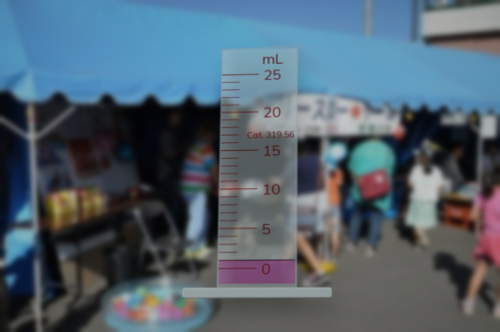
1 mL
